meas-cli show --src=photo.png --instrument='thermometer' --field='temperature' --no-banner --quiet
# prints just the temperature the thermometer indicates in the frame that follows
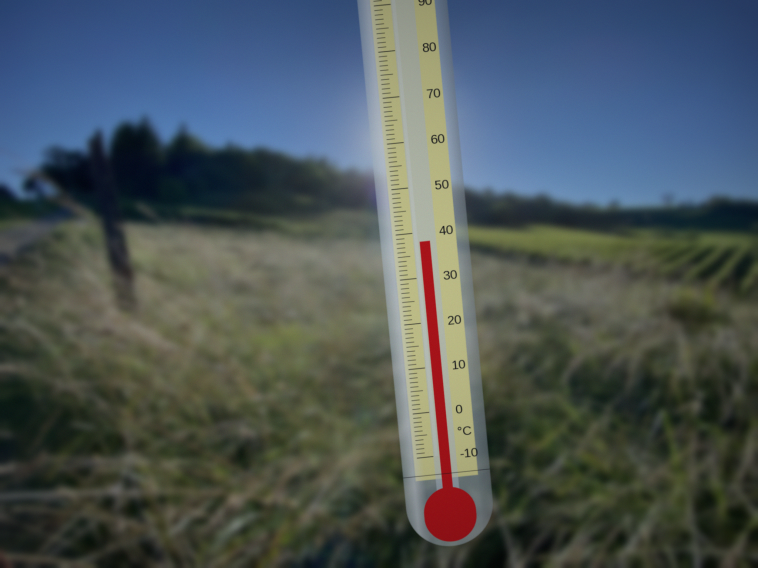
38 °C
